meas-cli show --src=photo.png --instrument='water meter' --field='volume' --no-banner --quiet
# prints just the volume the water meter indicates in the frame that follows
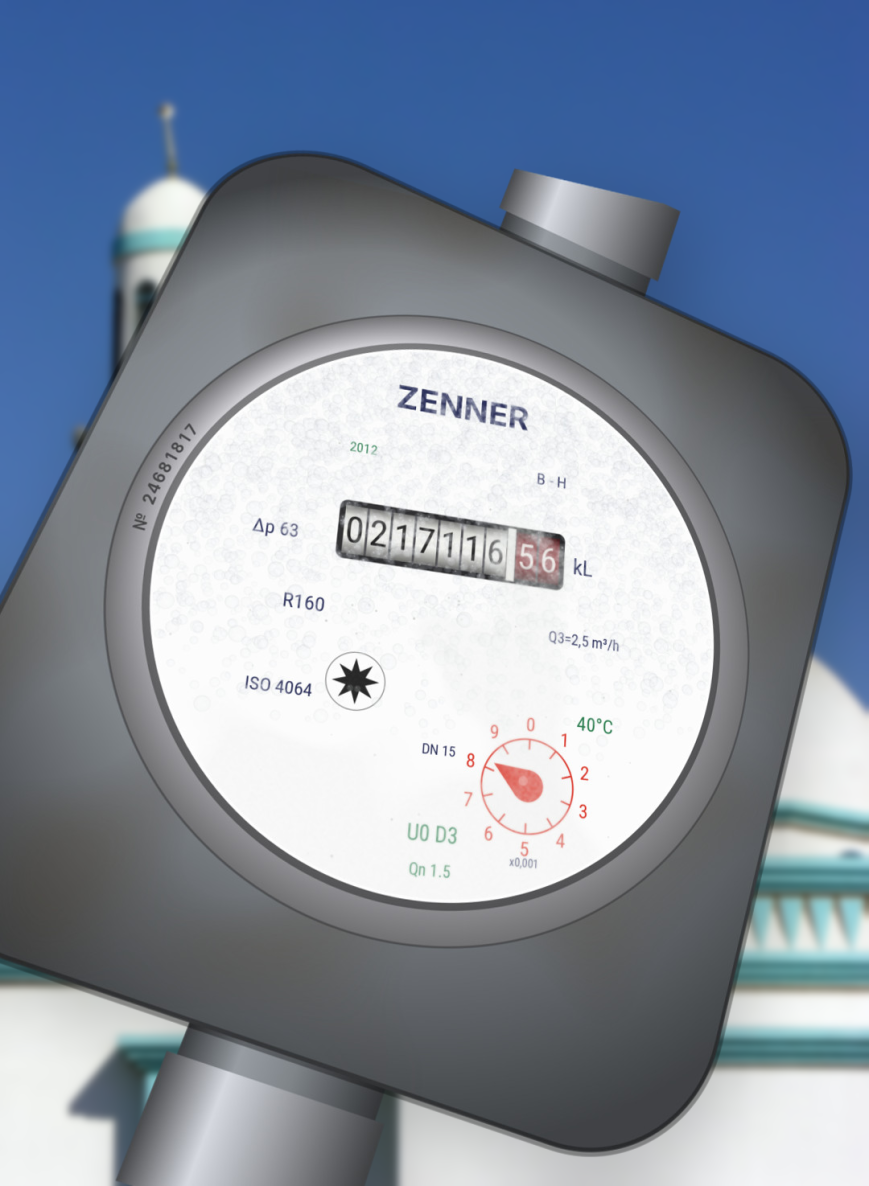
217116.568 kL
